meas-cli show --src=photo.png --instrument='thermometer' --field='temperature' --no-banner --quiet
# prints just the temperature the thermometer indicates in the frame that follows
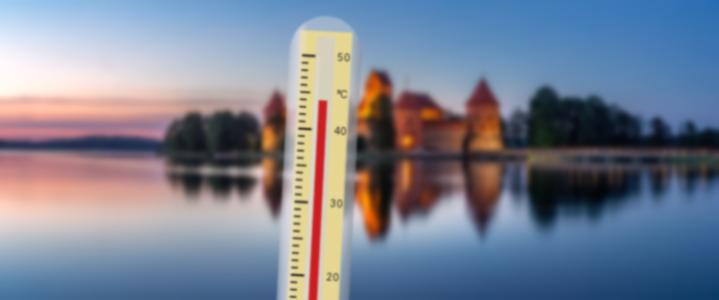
44 °C
